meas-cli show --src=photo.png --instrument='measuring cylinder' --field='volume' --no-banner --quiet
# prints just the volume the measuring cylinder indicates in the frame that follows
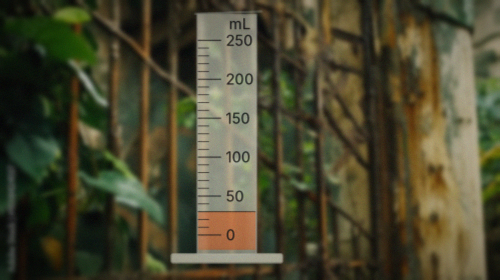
30 mL
